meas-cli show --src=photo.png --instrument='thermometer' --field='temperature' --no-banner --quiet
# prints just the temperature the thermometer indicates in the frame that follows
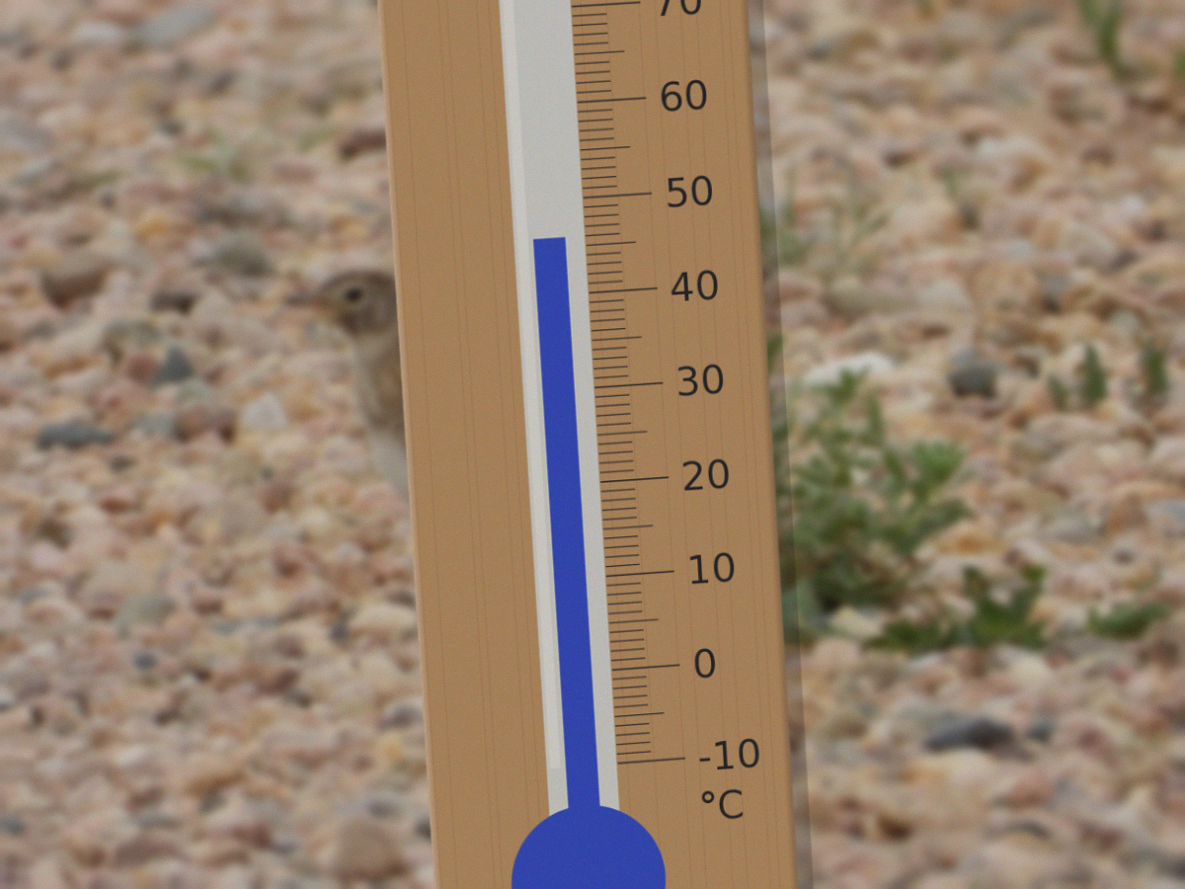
46 °C
